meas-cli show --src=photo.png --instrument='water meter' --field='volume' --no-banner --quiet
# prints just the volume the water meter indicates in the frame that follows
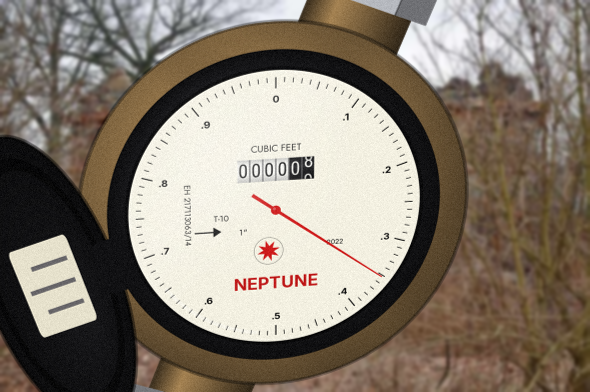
8.35 ft³
